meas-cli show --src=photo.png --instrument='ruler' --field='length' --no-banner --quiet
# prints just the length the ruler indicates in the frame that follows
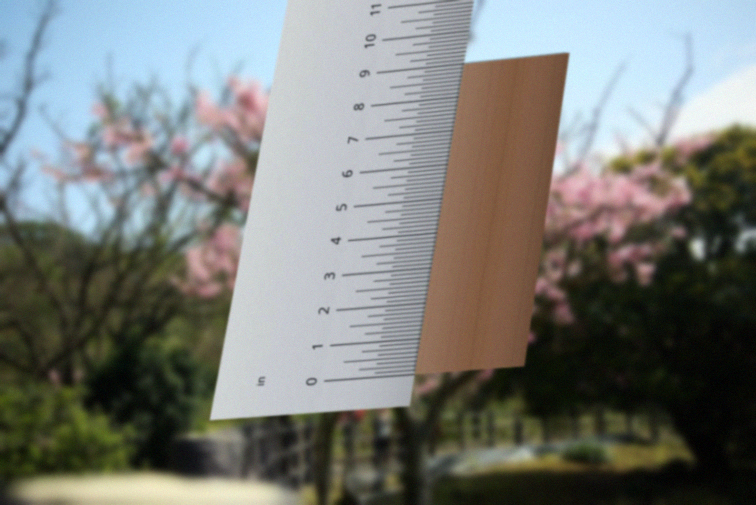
9 in
